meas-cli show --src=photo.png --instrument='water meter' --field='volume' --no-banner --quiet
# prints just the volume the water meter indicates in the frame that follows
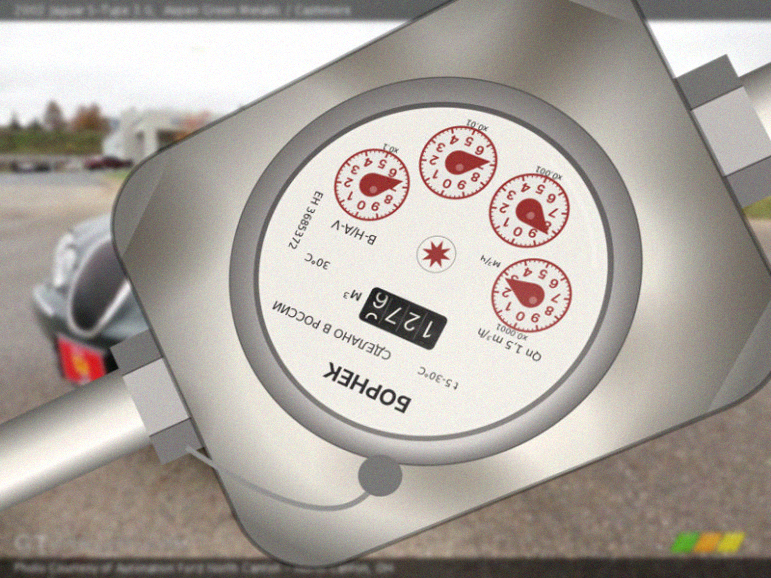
1275.6682 m³
